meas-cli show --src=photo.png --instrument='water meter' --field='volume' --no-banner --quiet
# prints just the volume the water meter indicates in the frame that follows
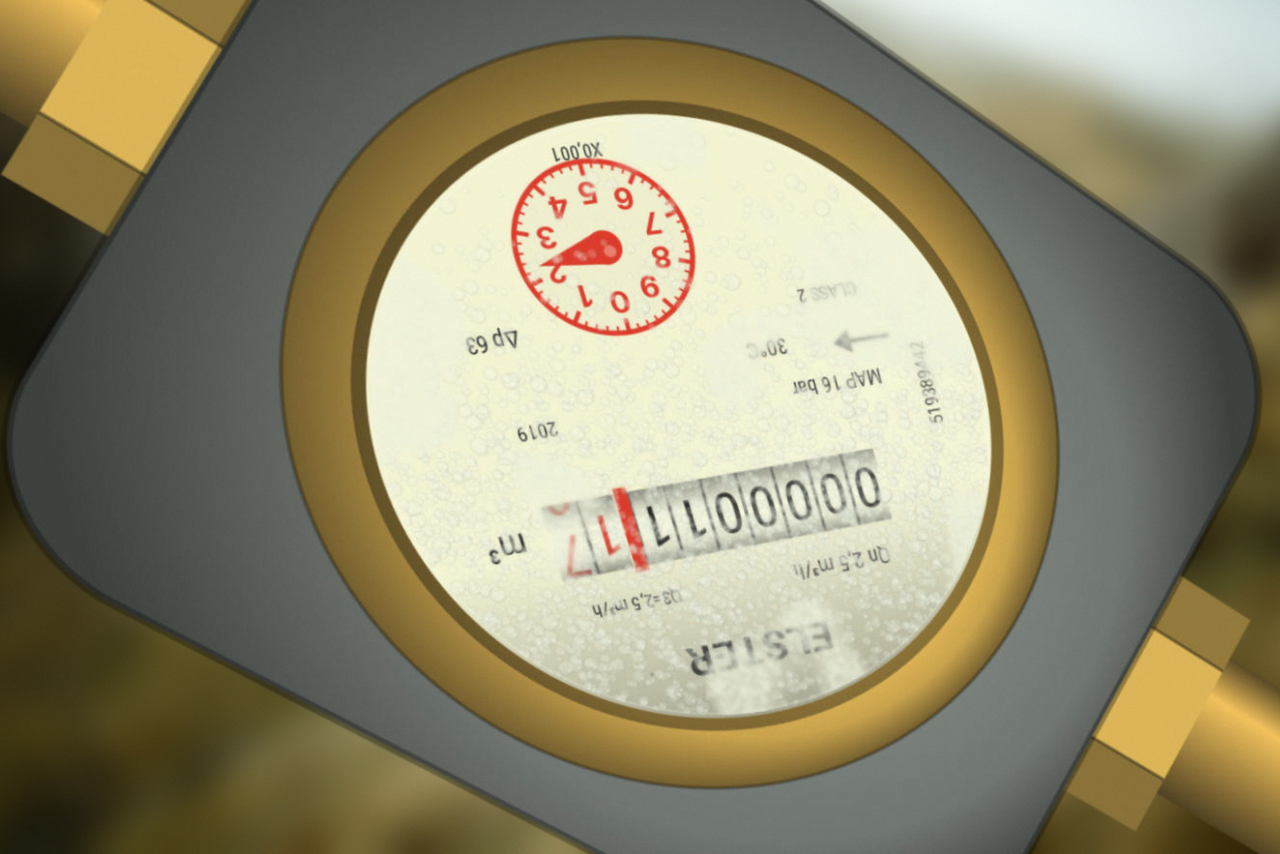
11.172 m³
